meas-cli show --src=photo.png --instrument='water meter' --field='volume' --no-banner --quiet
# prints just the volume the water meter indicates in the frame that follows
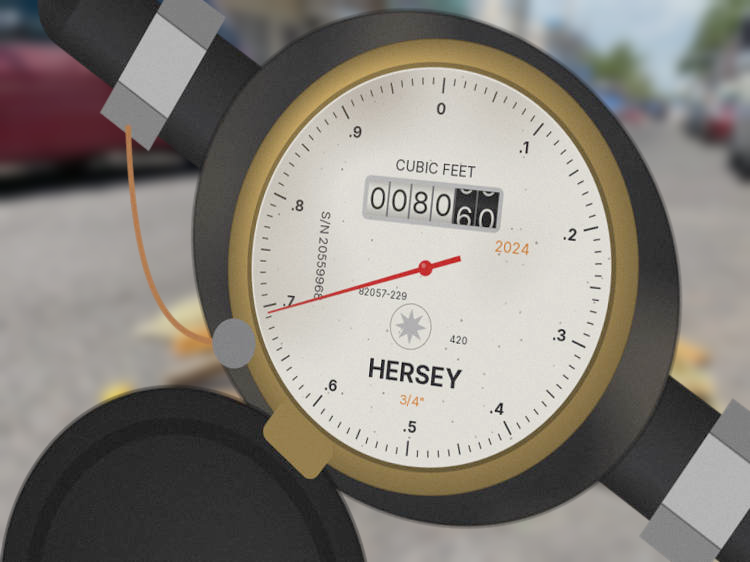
8059.69 ft³
